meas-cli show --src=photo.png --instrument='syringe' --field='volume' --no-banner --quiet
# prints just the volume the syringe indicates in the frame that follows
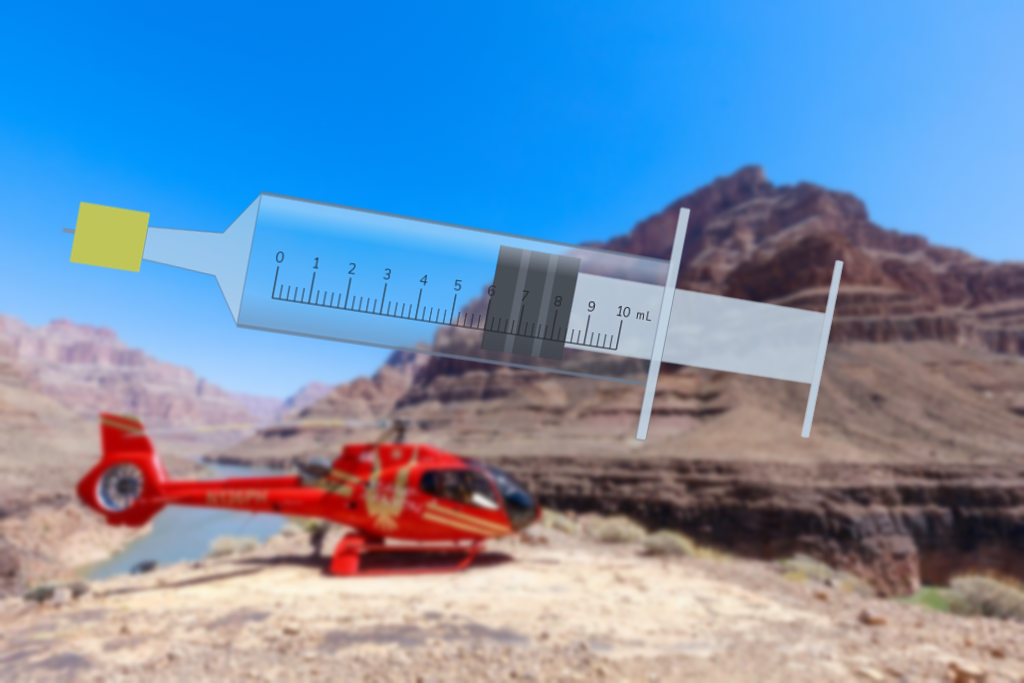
6 mL
